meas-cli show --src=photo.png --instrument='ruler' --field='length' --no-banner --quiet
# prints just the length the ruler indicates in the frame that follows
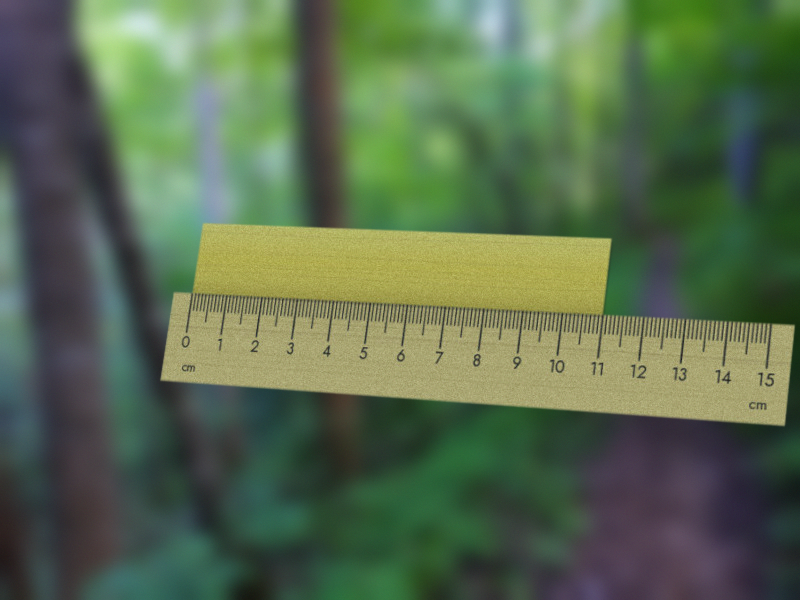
11 cm
